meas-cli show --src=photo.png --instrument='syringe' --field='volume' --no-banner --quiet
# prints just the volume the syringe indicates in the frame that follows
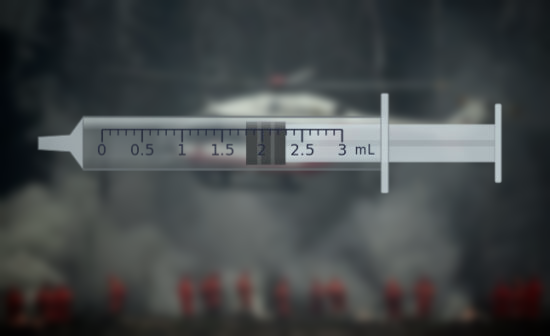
1.8 mL
